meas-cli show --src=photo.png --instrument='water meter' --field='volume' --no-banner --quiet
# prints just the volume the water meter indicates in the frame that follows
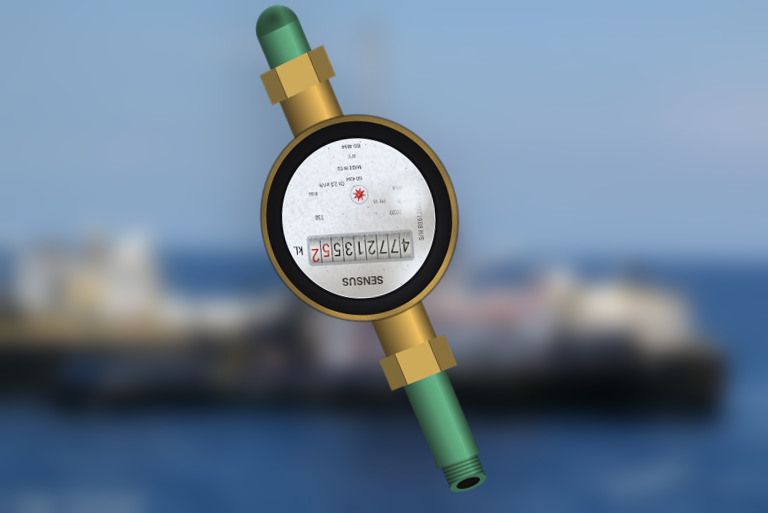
4772135.52 kL
